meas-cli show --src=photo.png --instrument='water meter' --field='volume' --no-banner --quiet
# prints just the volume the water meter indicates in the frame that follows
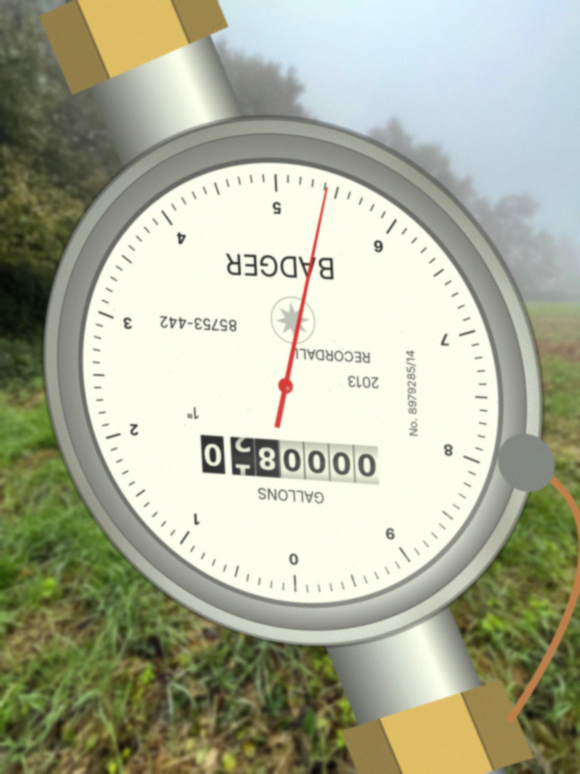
815.4 gal
